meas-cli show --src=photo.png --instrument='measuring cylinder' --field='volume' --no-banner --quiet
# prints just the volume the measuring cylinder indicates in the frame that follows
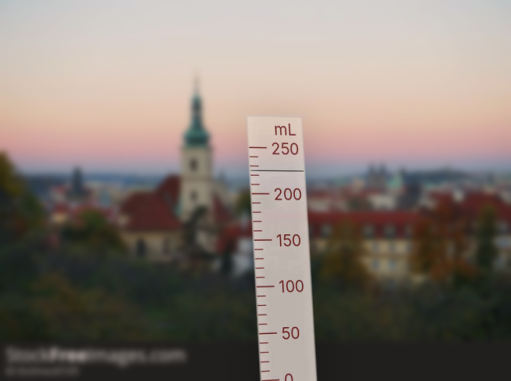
225 mL
